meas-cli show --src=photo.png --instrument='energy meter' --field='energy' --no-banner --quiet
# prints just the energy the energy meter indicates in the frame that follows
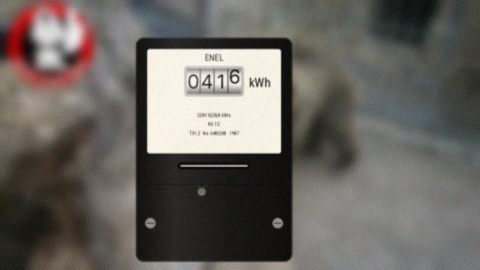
416 kWh
